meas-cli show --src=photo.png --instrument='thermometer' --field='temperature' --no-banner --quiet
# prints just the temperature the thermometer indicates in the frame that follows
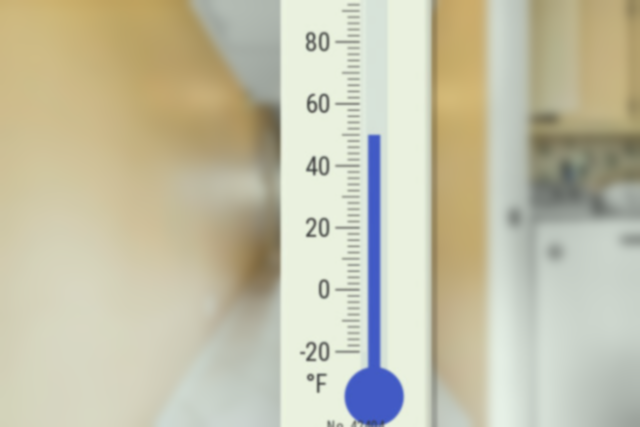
50 °F
